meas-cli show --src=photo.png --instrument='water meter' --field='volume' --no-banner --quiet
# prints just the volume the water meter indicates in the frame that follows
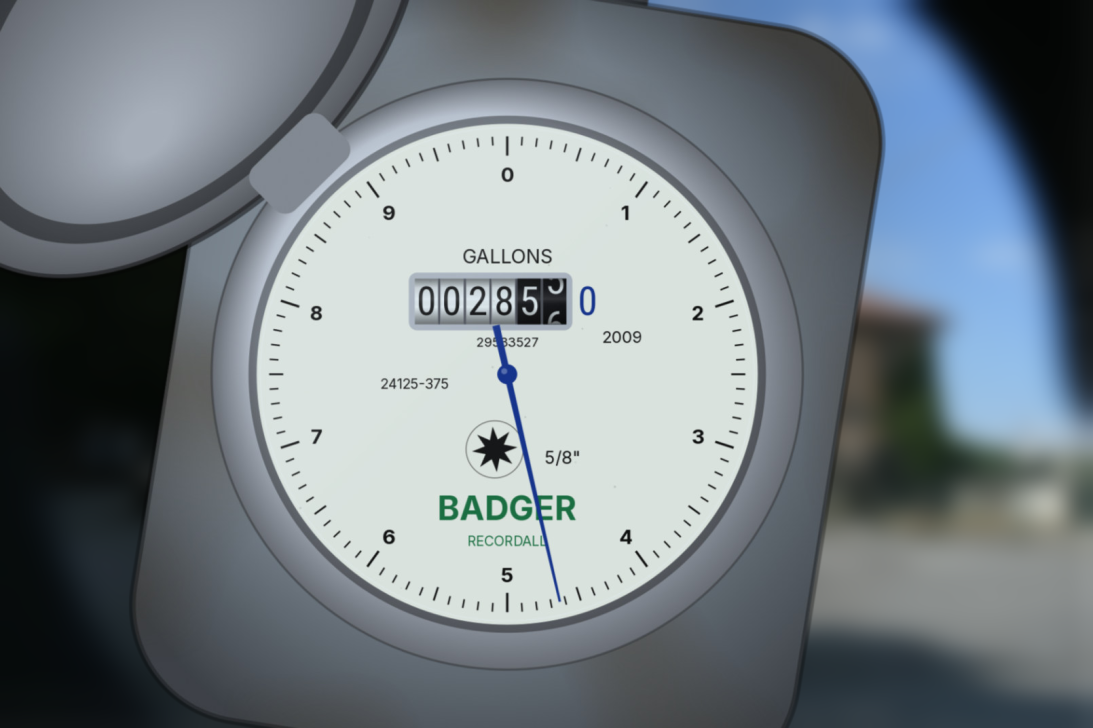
28554.6 gal
